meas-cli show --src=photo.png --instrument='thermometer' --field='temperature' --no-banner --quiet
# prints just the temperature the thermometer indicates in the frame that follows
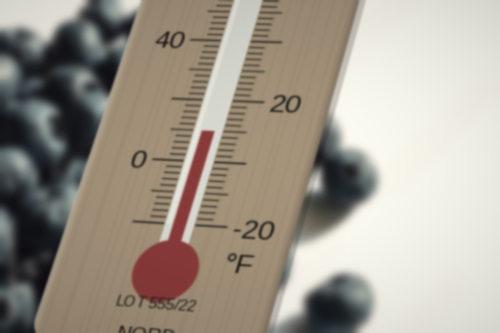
10 °F
